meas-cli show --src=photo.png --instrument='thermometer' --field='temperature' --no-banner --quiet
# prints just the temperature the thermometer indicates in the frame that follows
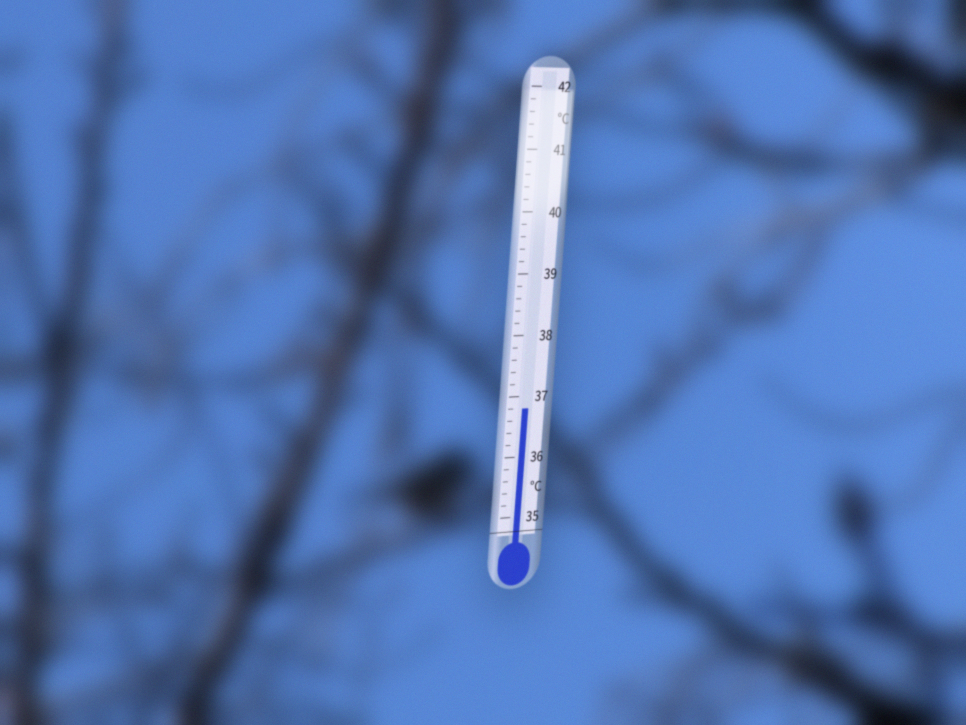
36.8 °C
